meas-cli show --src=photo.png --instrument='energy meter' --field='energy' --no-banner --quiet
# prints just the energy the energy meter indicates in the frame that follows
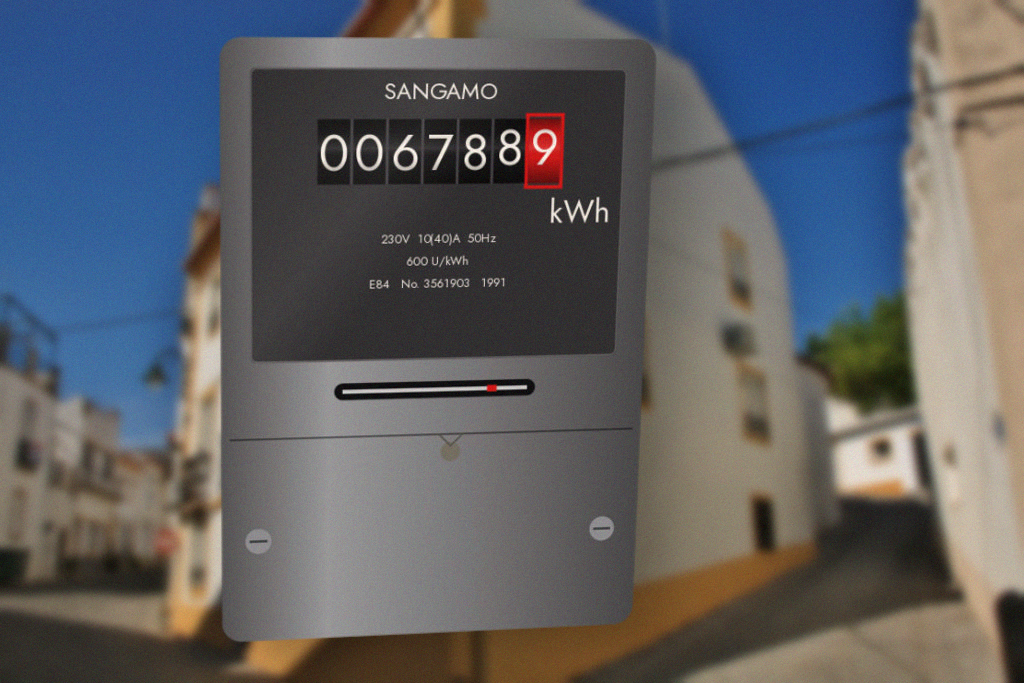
6788.9 kWh
